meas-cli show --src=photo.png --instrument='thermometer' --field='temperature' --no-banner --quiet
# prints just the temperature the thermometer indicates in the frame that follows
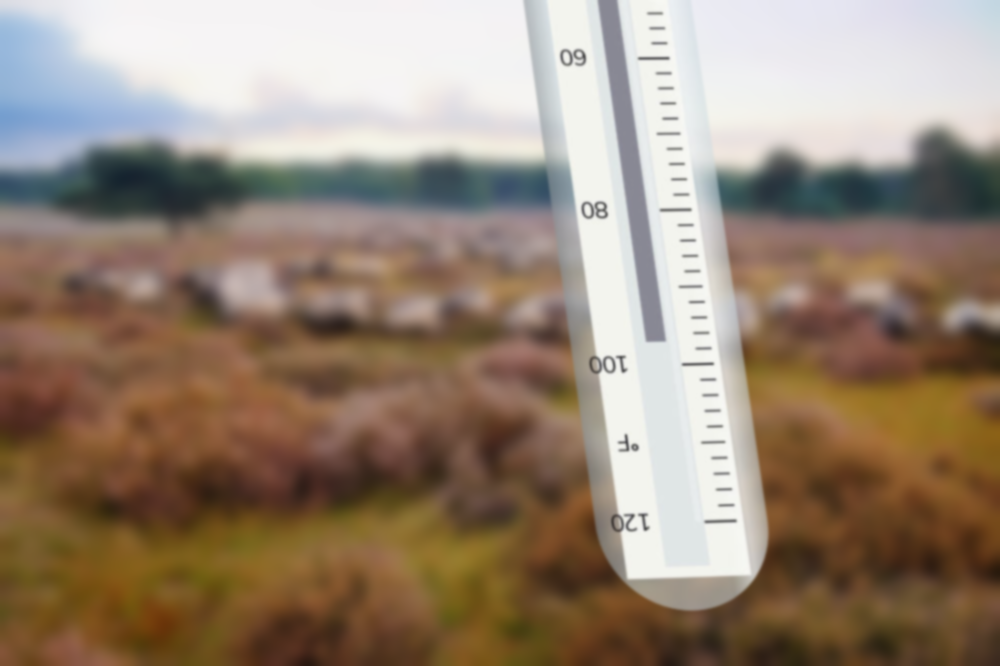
97 °F
